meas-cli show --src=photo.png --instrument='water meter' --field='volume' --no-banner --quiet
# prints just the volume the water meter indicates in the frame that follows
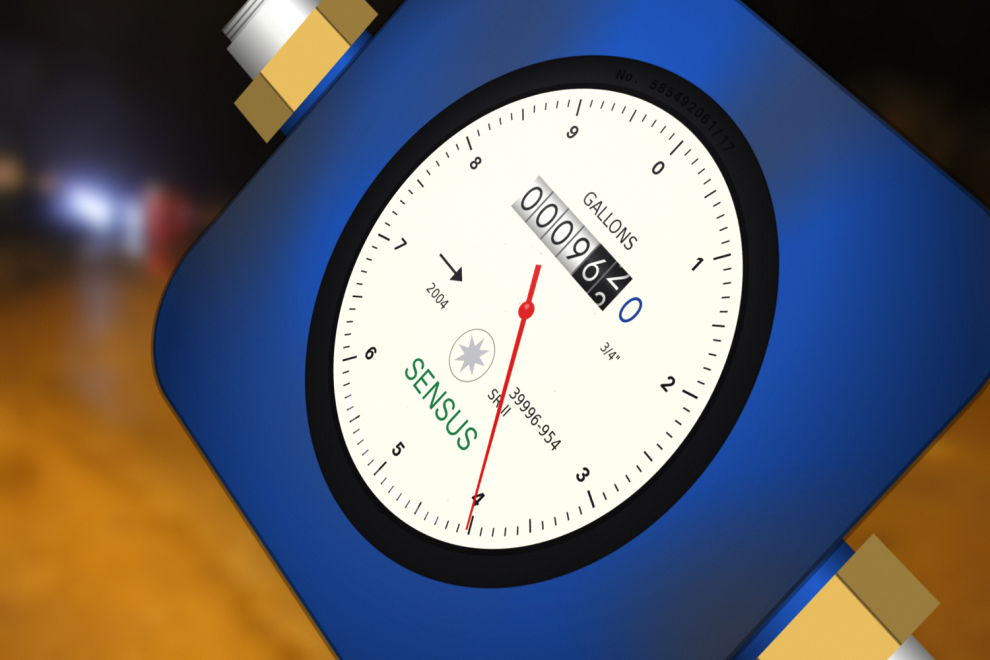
9624.0 gal
